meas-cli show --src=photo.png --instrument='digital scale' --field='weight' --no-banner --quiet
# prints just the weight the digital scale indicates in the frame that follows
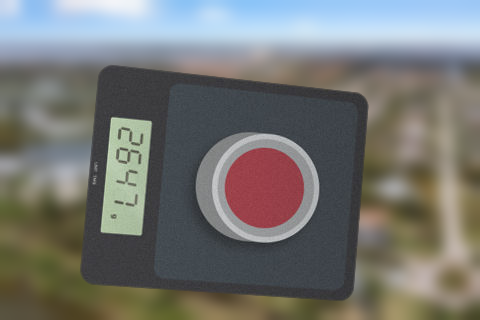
2647 g
